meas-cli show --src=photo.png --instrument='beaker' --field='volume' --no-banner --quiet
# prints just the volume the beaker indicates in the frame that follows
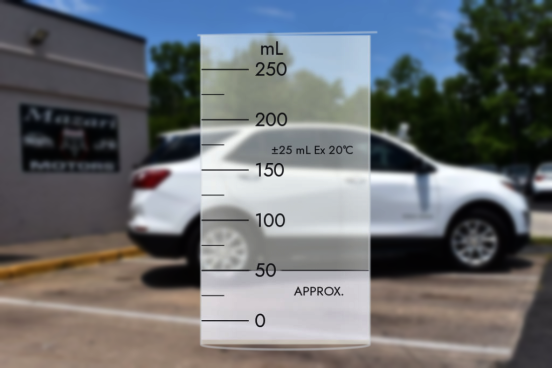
50 mL
